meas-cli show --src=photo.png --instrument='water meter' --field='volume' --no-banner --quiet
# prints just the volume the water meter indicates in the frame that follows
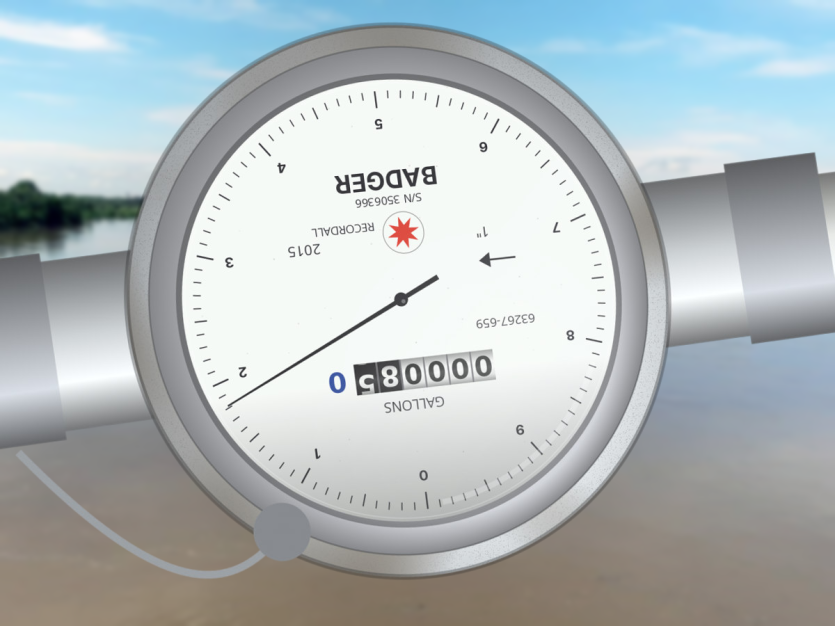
851.8 gal
